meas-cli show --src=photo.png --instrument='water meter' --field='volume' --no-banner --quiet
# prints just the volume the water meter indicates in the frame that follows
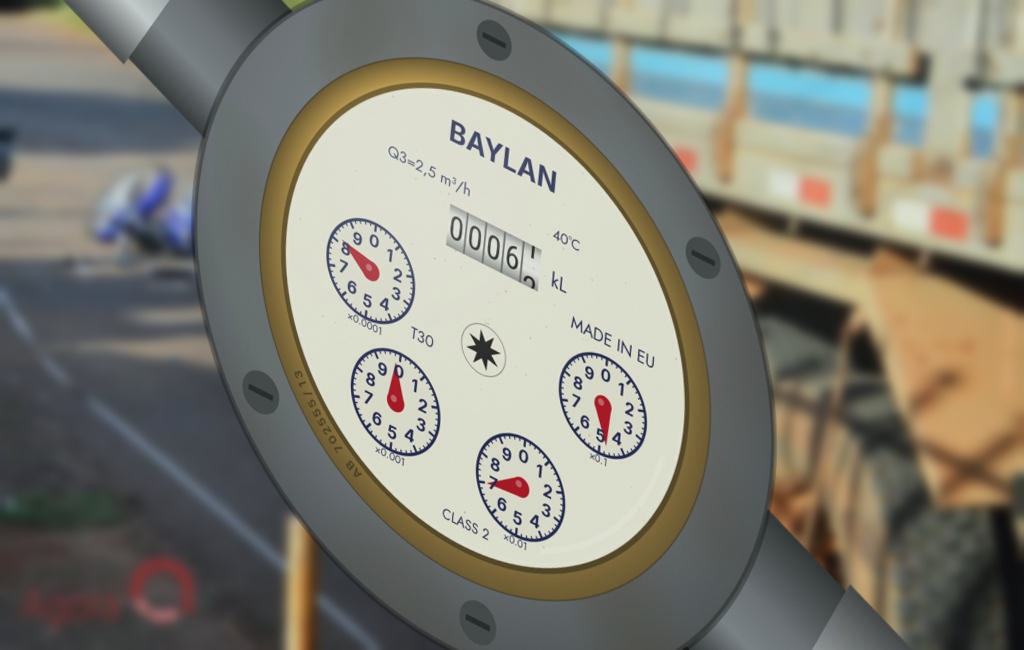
61.4698 kL
